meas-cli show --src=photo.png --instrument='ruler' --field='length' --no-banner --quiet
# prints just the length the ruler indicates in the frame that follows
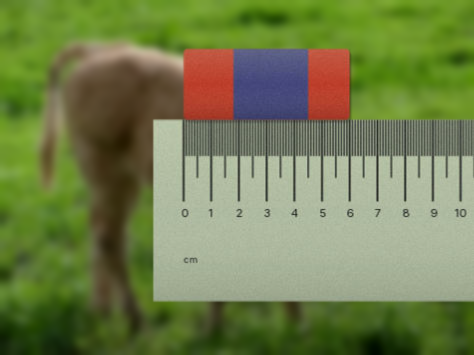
6 cm
